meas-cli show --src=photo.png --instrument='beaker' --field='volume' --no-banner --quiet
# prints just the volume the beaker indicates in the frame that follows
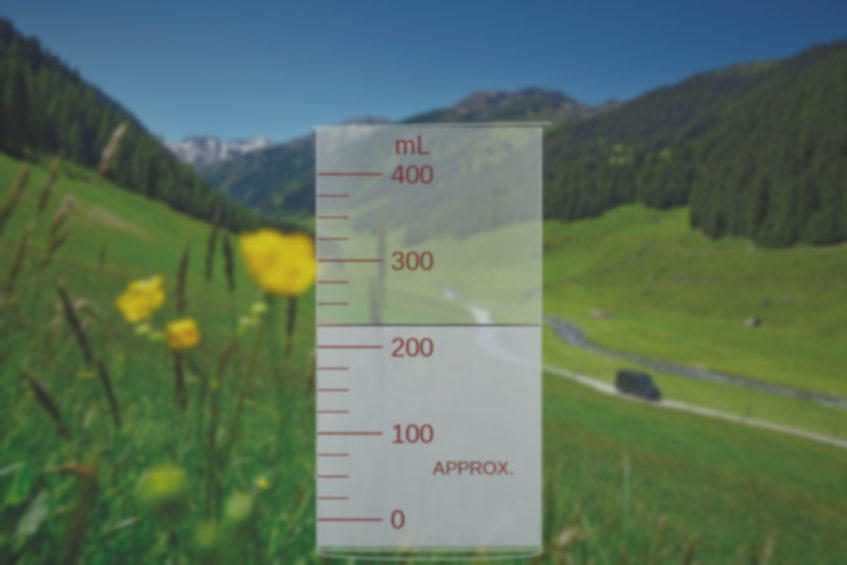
225 mL
